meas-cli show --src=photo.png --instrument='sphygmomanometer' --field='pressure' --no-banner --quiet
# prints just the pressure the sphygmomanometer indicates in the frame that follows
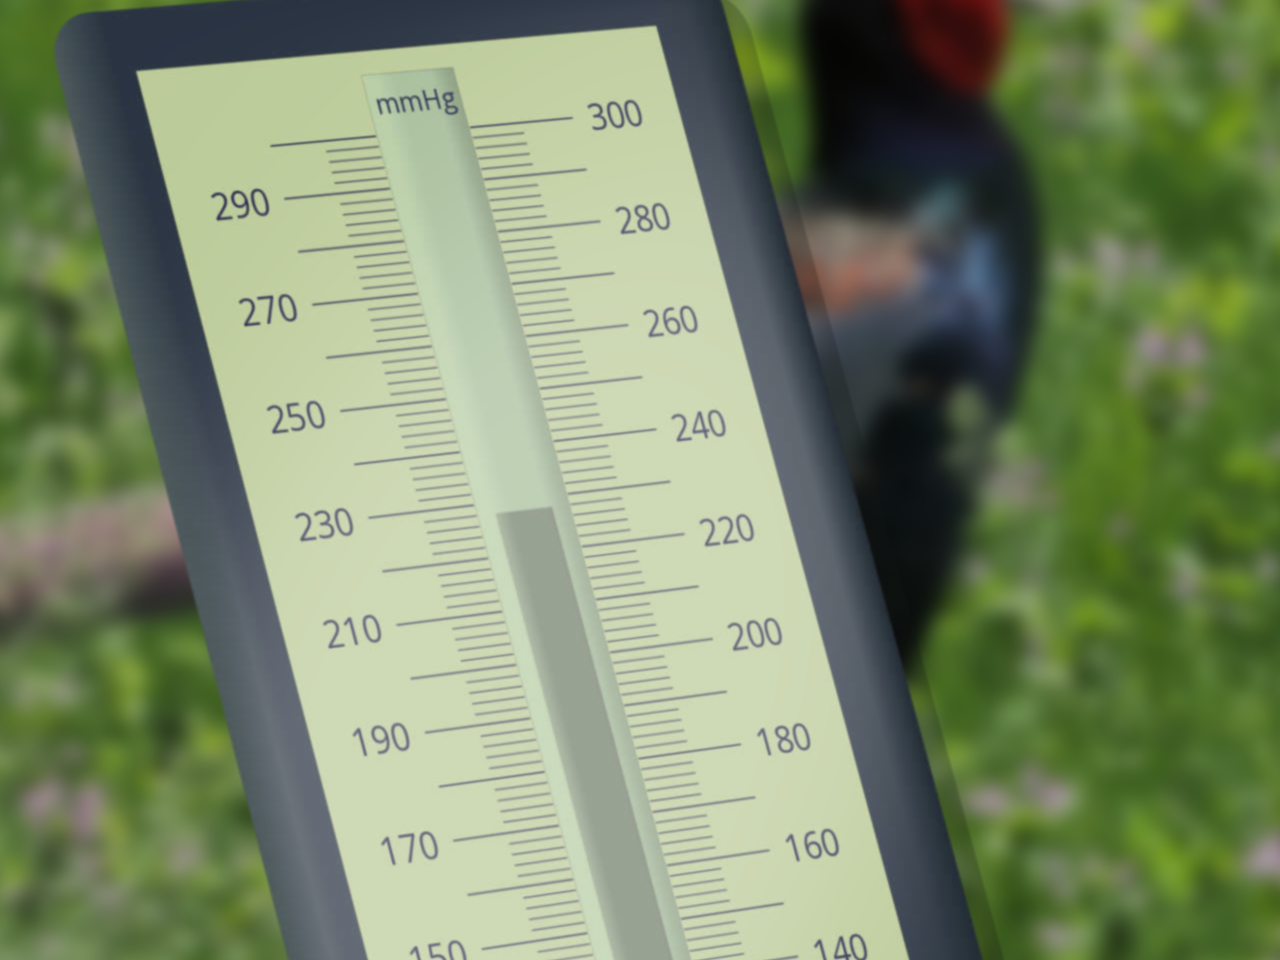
228 mmHg
